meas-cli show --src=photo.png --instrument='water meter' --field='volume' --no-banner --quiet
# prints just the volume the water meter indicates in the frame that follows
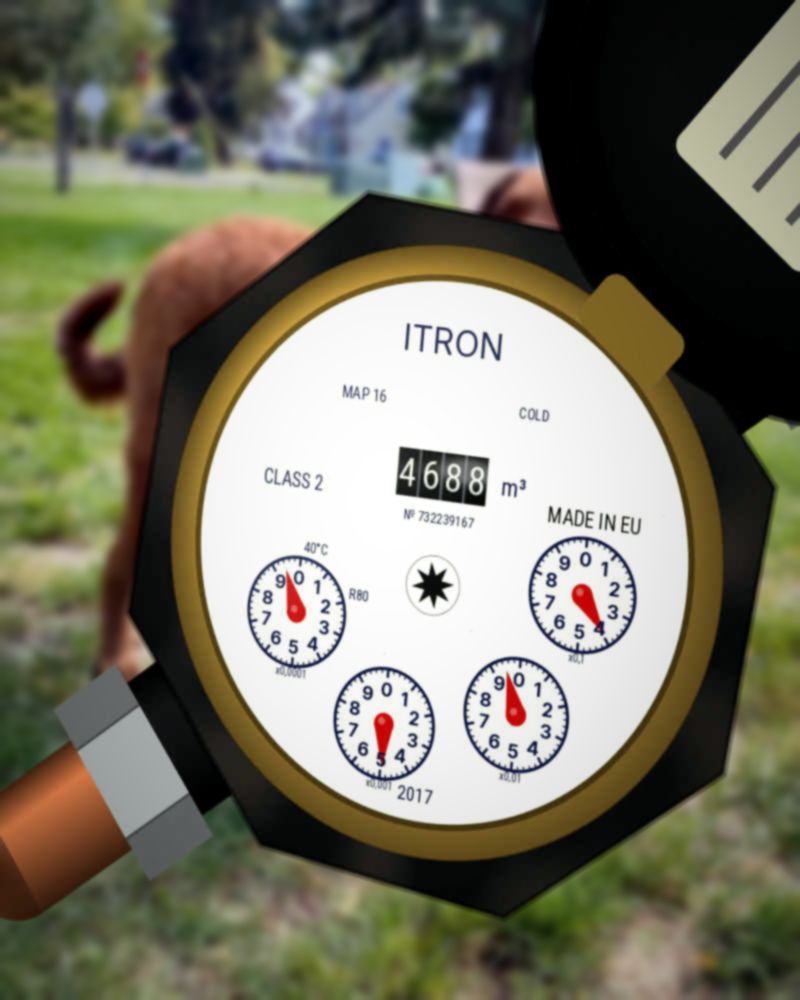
4688.3949 m³
